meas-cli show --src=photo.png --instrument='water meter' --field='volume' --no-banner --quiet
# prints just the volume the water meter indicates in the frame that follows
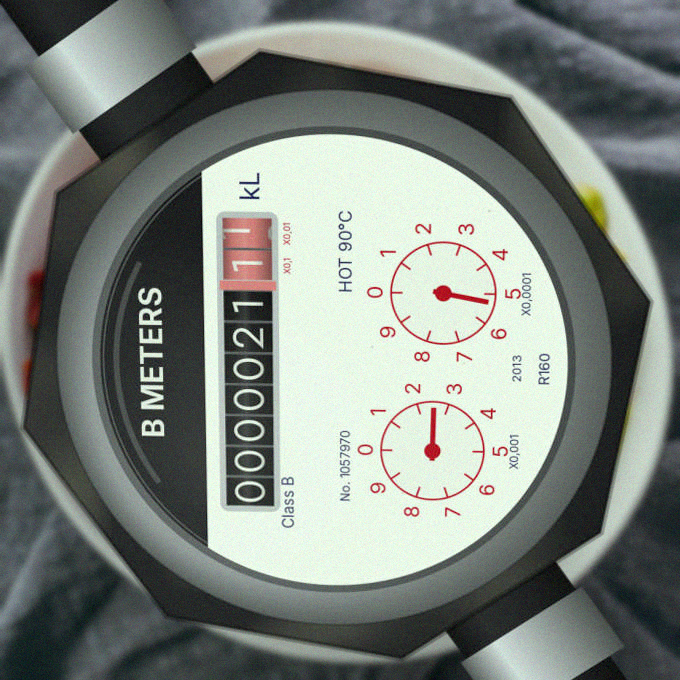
21.1125 kL
